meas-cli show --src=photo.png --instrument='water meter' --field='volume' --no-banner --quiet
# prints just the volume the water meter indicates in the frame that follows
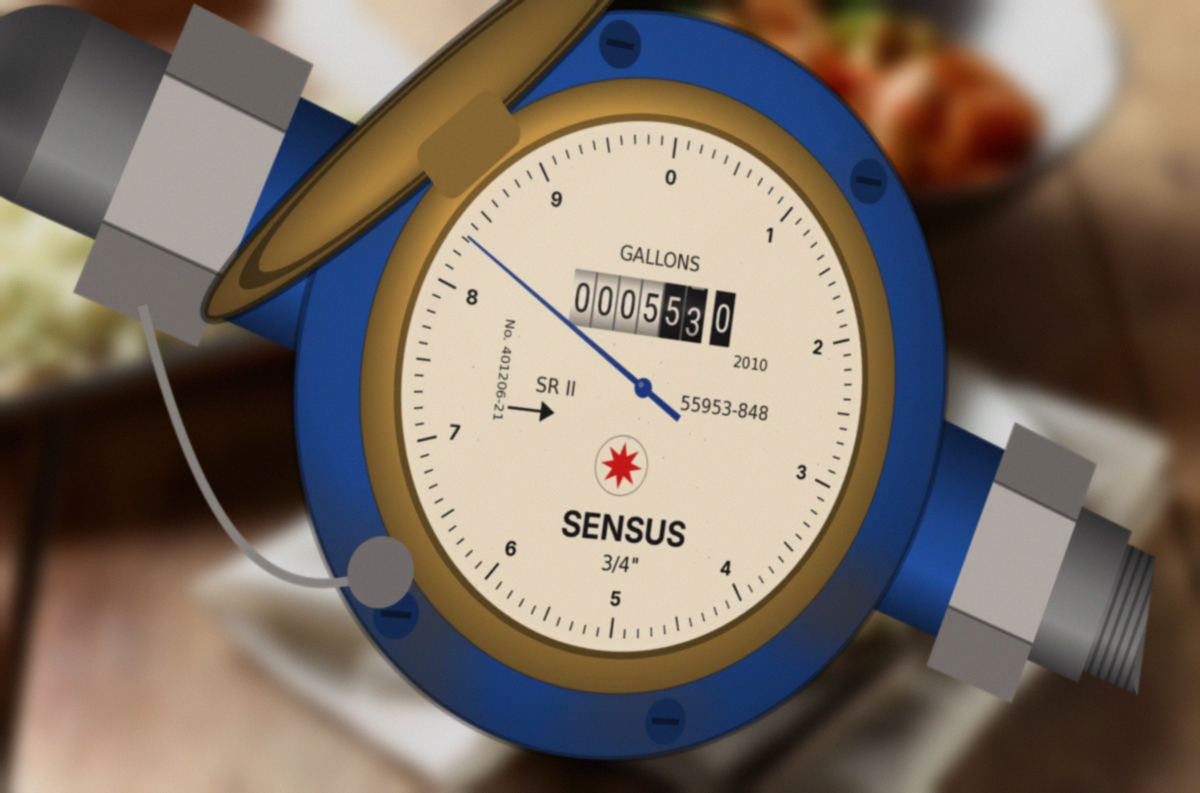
5528.3 gal
